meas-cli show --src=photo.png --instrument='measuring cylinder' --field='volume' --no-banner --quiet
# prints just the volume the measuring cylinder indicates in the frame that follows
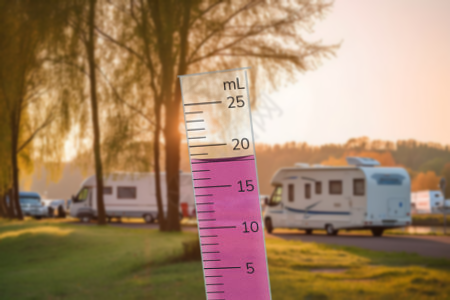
18 mL
